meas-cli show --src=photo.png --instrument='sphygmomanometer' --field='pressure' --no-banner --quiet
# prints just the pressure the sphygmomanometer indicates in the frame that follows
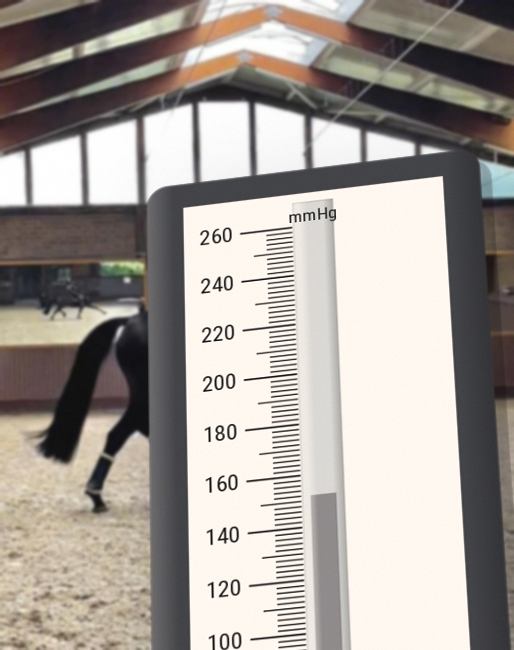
152 mmHg
